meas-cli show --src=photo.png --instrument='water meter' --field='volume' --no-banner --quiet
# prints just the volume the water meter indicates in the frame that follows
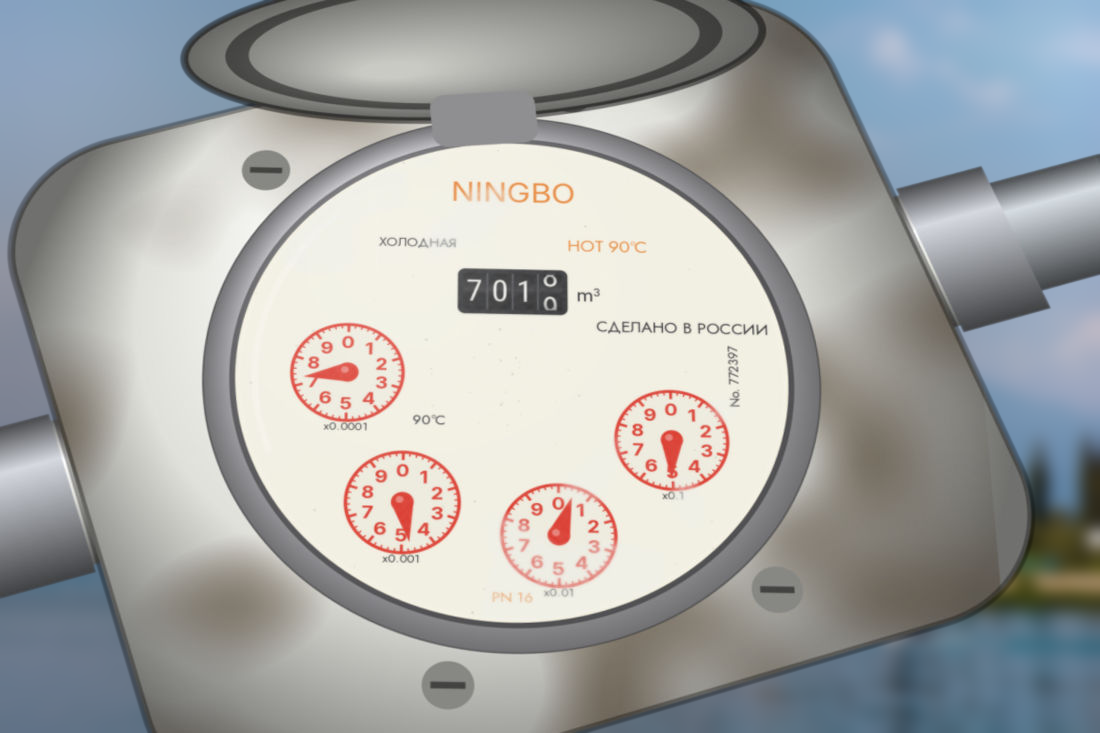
7018.5047 m³
